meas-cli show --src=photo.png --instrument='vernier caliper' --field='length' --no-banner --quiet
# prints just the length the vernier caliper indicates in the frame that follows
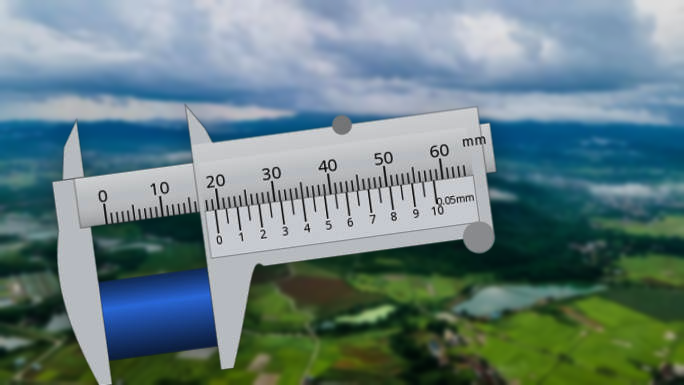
19.4 mm
